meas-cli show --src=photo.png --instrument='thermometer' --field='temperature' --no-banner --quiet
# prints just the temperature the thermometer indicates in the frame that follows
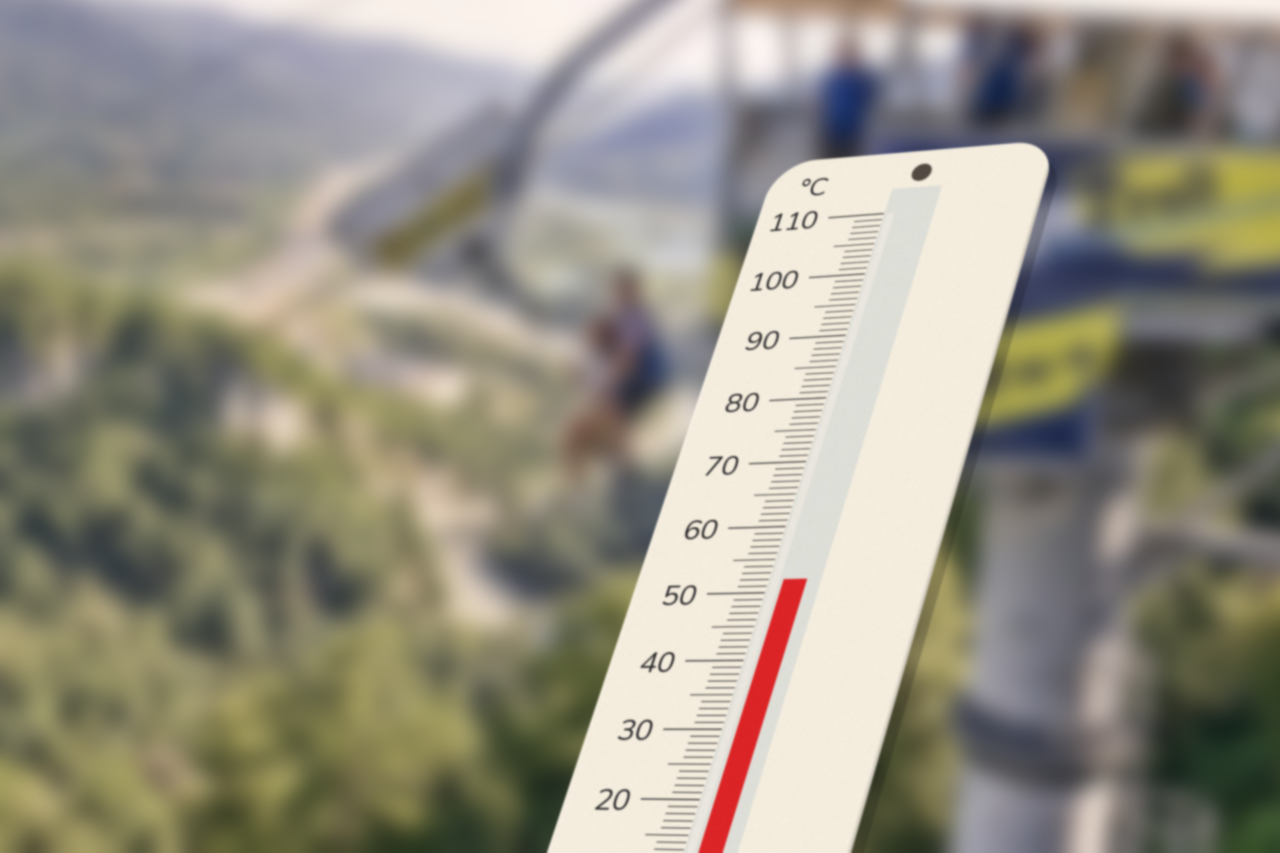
52 °C
